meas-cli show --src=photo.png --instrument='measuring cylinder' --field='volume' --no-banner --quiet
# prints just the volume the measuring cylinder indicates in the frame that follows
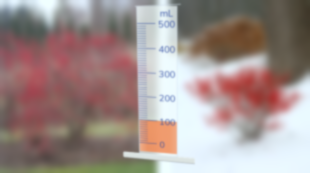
100 mL
